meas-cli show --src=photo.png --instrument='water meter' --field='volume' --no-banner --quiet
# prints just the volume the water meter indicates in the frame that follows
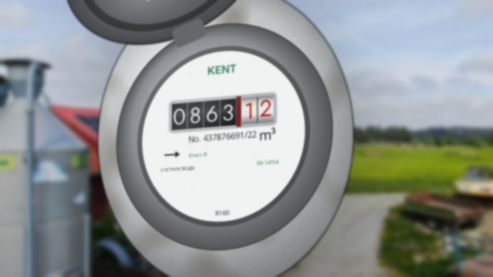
863.12 m³
